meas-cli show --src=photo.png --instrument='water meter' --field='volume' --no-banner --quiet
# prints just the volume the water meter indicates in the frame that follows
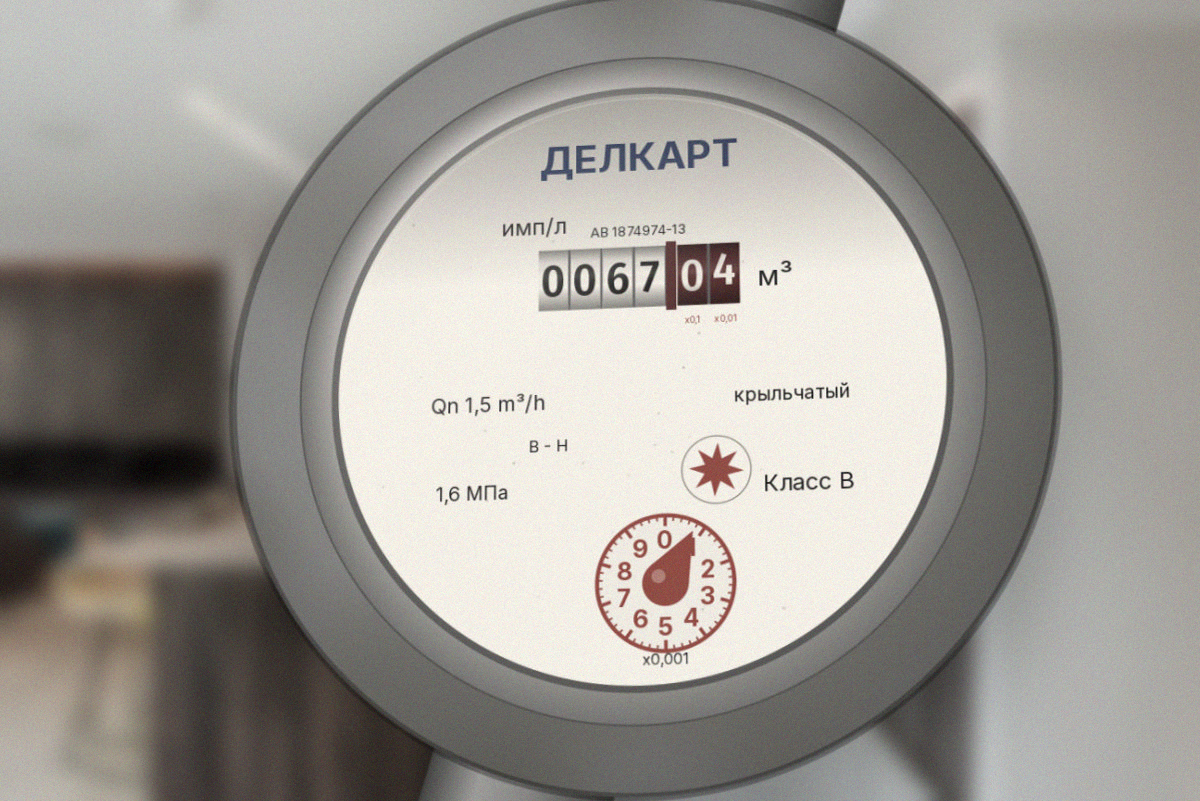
67.040 m³
